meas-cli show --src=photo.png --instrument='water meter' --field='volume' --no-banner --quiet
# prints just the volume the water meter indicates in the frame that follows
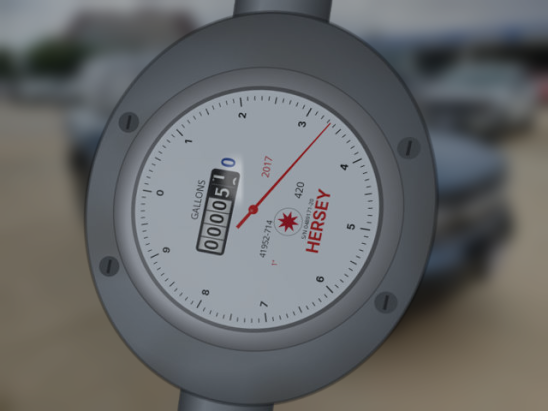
513.3 gal
